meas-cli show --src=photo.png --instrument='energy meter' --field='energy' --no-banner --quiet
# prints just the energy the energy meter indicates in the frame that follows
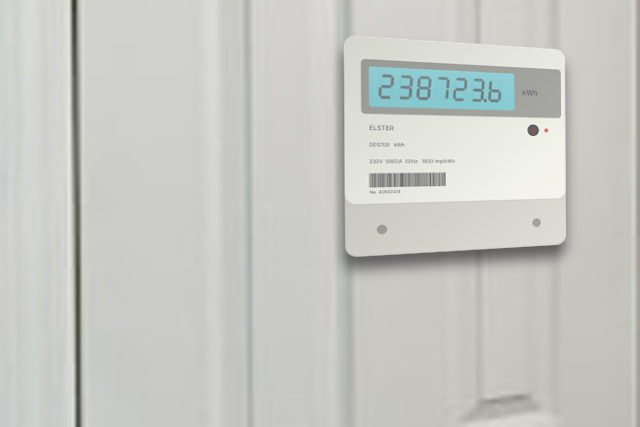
238723.6 kWh
